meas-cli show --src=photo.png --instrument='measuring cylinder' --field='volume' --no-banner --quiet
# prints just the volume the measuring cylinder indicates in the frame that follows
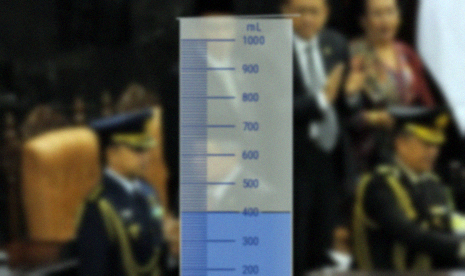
400 mL
